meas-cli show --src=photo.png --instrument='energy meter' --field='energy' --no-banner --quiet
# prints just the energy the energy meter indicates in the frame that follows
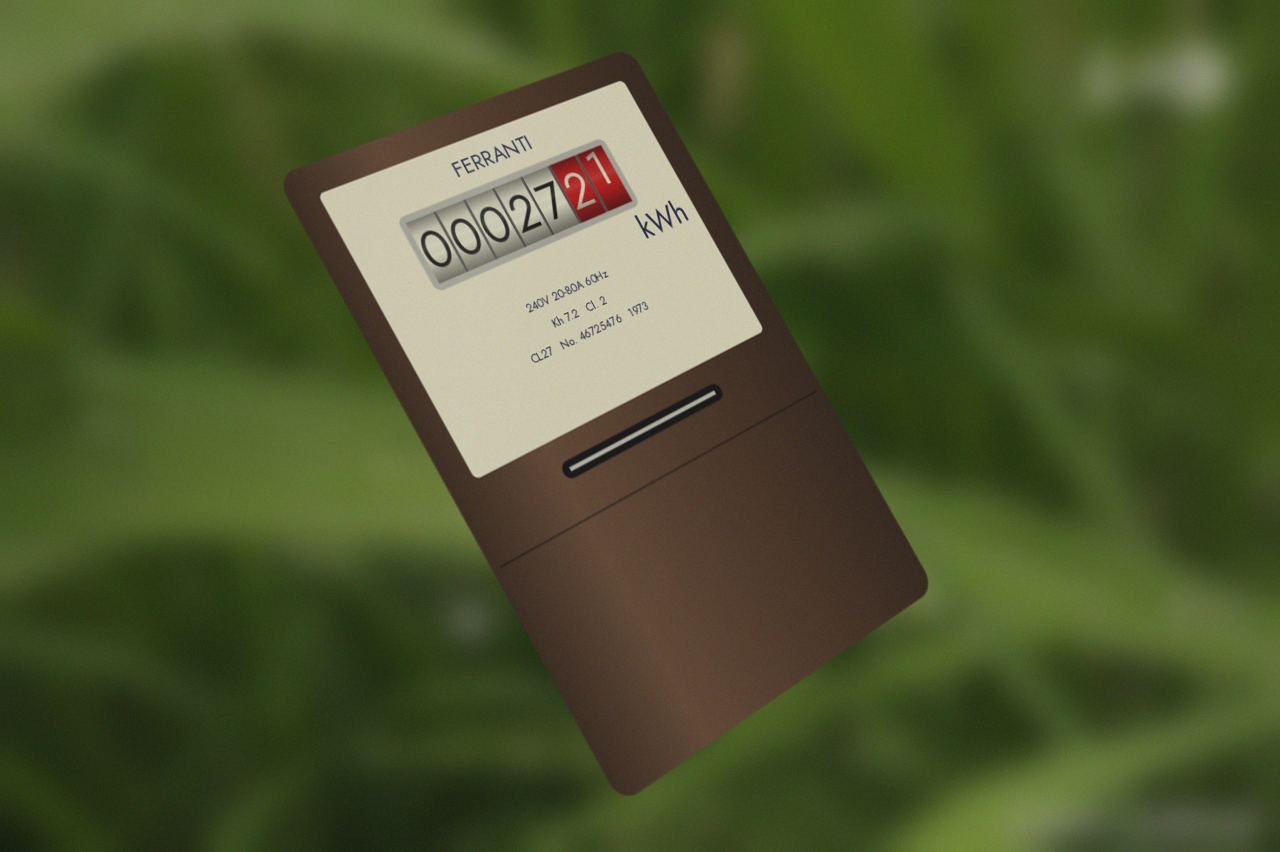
27.21 kWh
